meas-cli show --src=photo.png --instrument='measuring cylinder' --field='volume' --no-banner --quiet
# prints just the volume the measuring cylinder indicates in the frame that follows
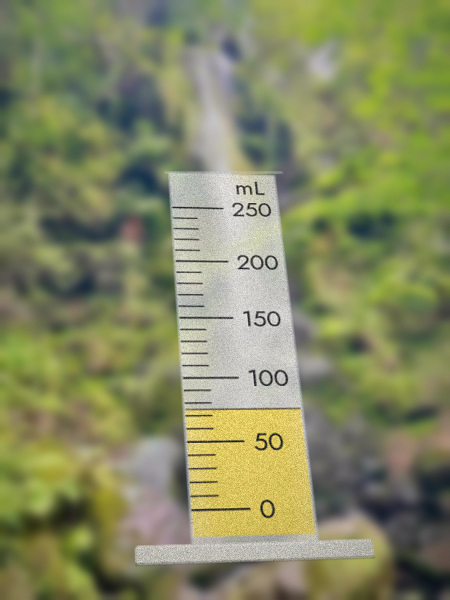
75 mL
